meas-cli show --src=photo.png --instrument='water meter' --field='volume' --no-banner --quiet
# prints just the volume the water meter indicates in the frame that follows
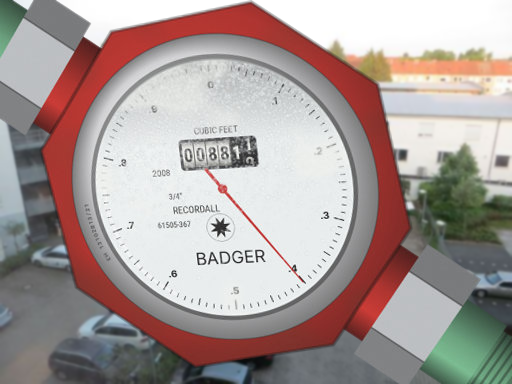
8811.40 ft³
